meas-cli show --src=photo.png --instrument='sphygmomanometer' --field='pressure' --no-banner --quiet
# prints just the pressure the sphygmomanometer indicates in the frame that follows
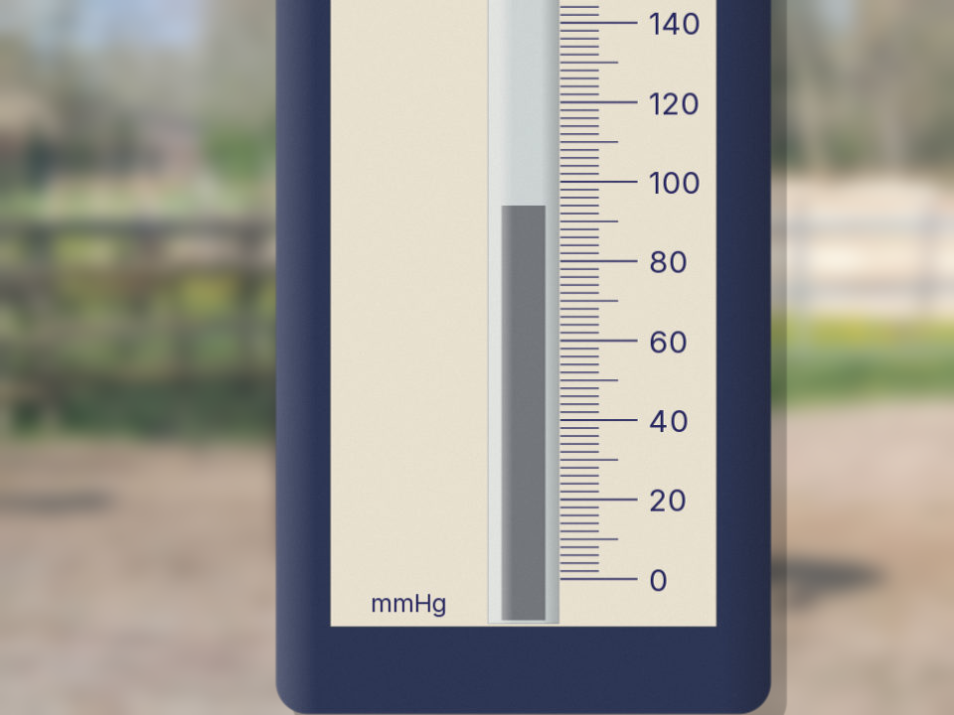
94 mmHg
